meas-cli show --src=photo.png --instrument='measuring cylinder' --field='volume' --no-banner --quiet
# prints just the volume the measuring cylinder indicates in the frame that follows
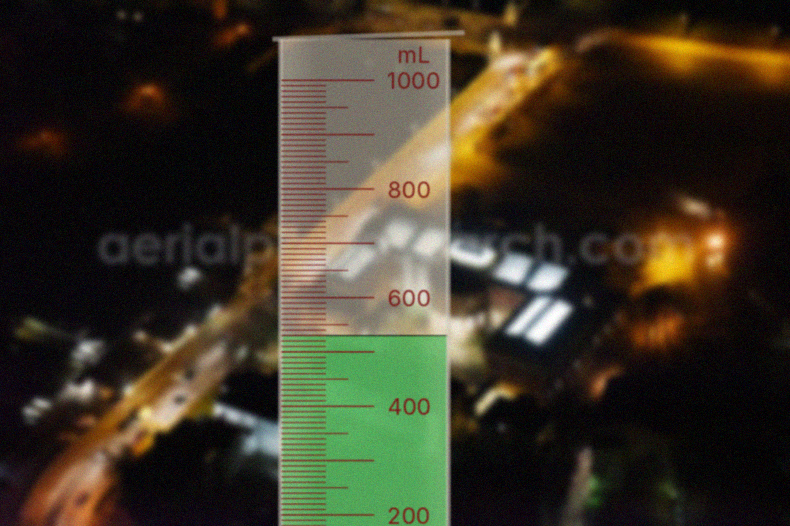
530 mL
